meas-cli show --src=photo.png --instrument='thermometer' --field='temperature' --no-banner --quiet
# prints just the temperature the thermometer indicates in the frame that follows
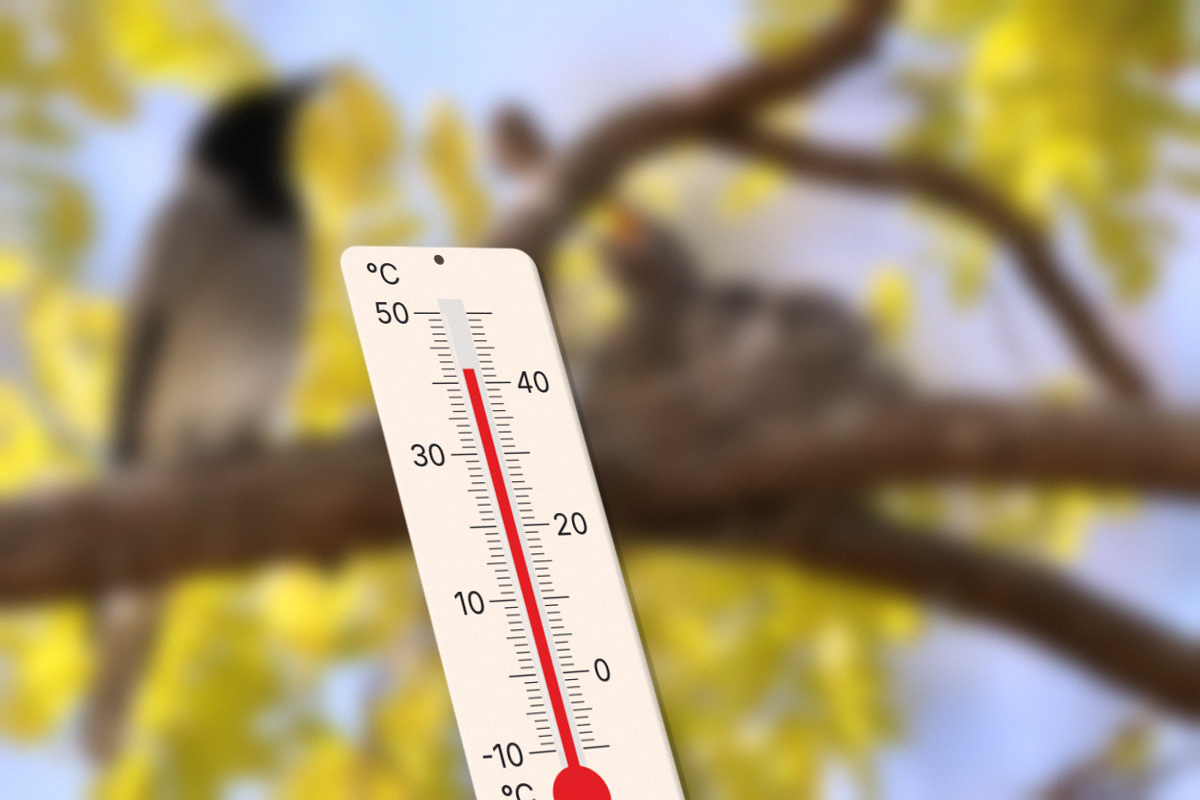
42 °C
